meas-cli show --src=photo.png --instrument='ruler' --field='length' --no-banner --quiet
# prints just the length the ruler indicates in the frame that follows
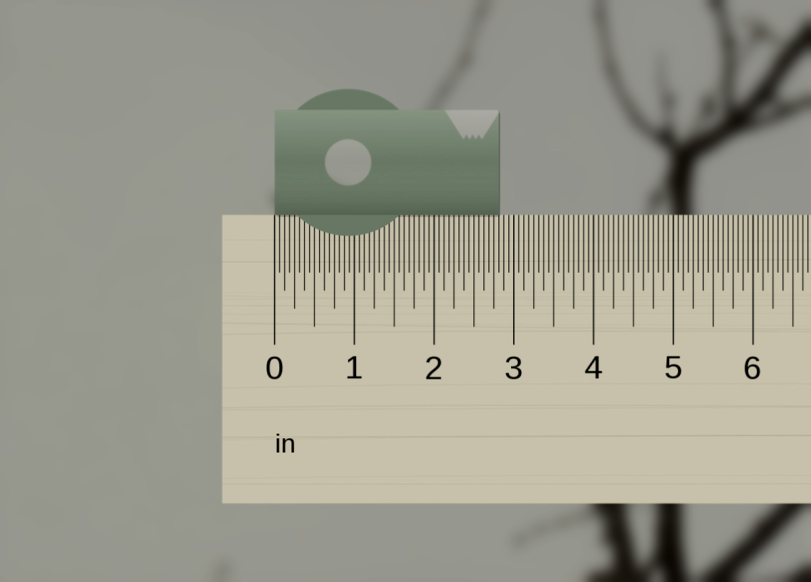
2.8125 in
